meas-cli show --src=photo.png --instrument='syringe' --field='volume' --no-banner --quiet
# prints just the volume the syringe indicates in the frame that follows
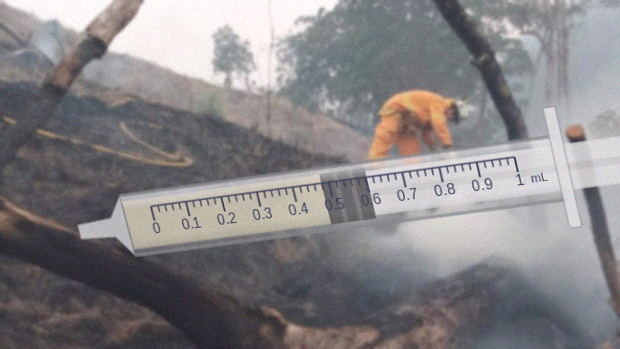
0.48 mL
